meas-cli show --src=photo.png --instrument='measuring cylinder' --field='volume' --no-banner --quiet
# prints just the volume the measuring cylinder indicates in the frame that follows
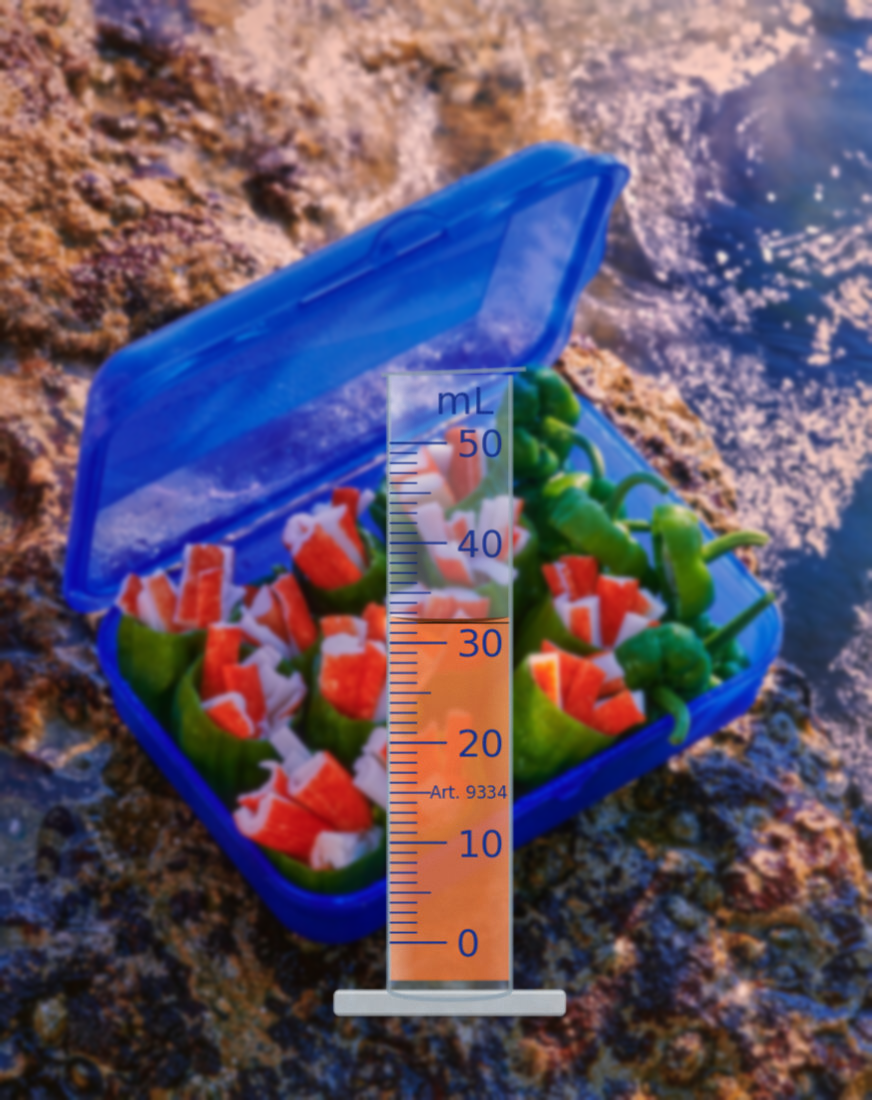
32 mL
